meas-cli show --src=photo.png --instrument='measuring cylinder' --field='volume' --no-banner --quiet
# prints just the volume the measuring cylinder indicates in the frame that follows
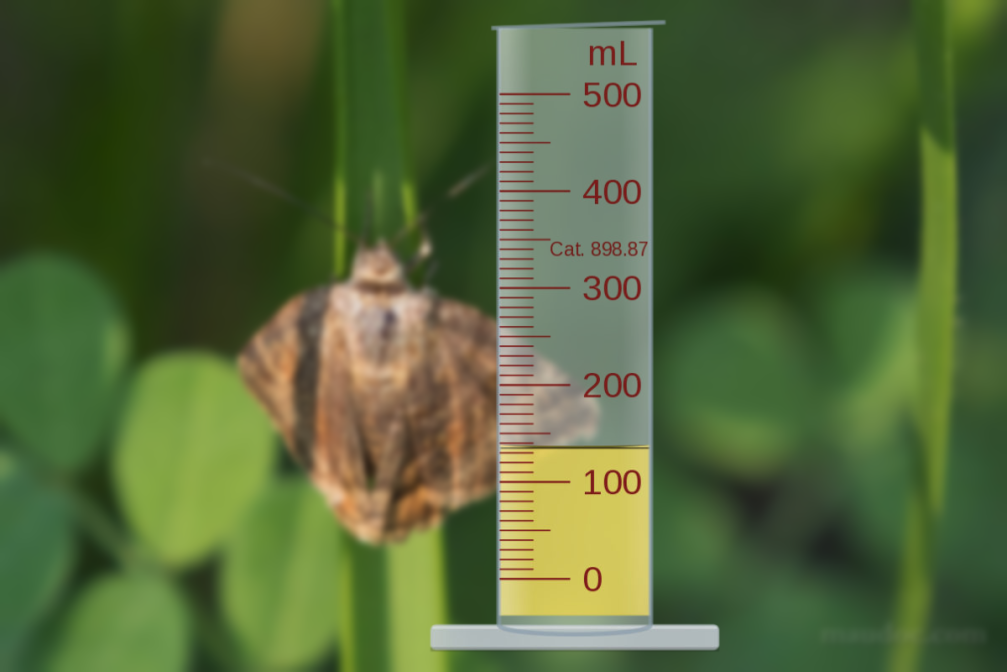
135 mL
